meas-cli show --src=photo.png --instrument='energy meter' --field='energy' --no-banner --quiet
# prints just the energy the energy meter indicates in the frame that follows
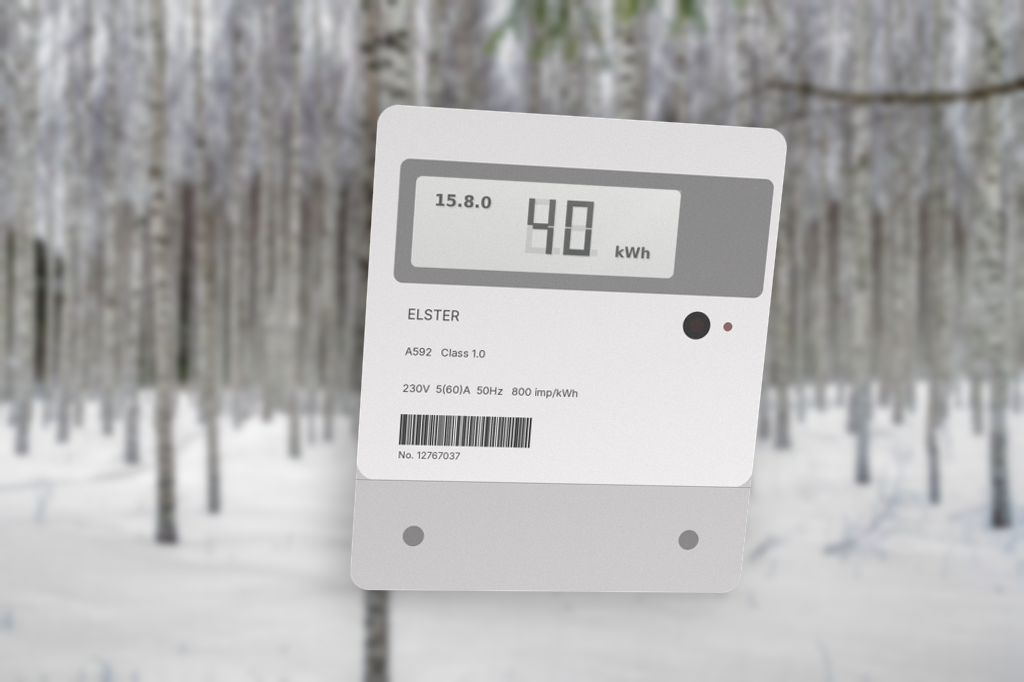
40 kWh
